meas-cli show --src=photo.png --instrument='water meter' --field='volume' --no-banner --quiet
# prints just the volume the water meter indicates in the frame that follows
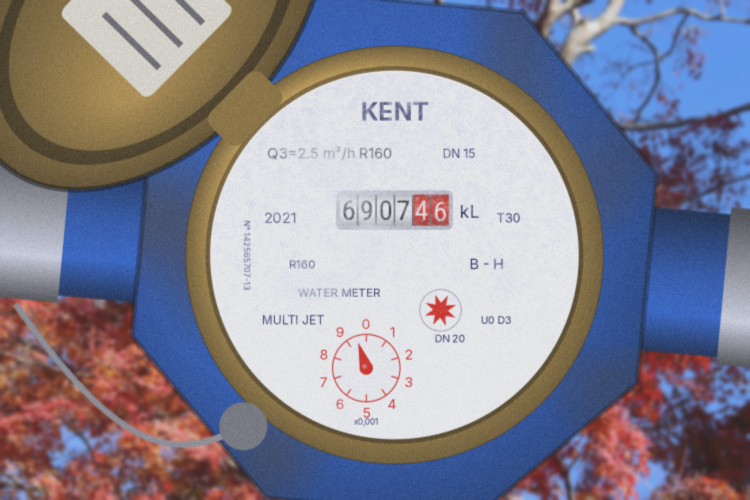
6907.459 kL
